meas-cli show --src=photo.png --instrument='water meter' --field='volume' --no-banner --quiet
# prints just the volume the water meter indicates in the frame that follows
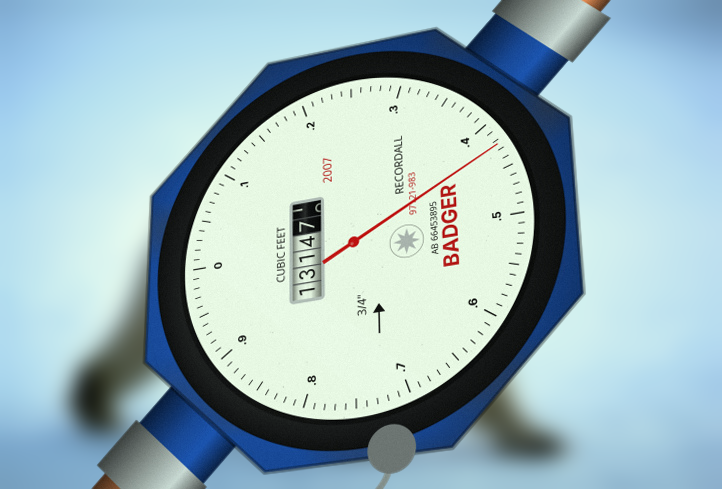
131471.42 ft³
